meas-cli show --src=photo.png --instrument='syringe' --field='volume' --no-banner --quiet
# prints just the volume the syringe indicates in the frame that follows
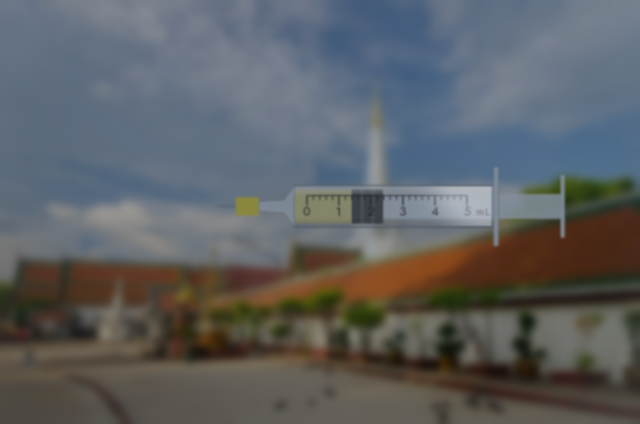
1.4 mL
